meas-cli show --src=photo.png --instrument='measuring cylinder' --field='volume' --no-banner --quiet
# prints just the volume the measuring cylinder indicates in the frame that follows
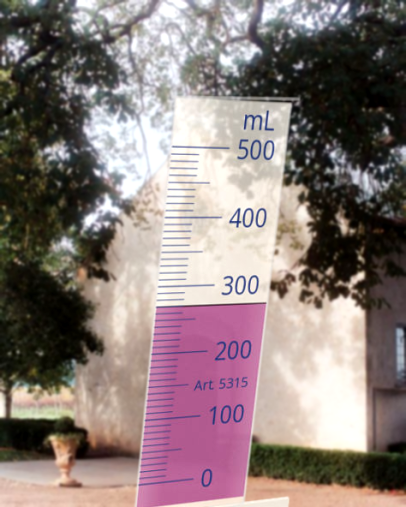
270 mL
